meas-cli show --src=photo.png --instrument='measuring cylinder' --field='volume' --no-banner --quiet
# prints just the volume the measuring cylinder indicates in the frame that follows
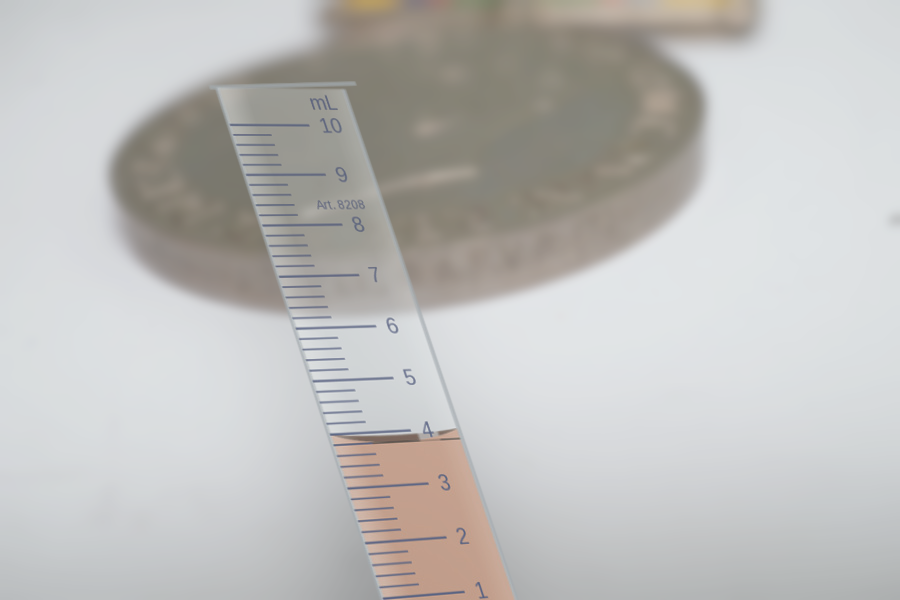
3.8 mL
